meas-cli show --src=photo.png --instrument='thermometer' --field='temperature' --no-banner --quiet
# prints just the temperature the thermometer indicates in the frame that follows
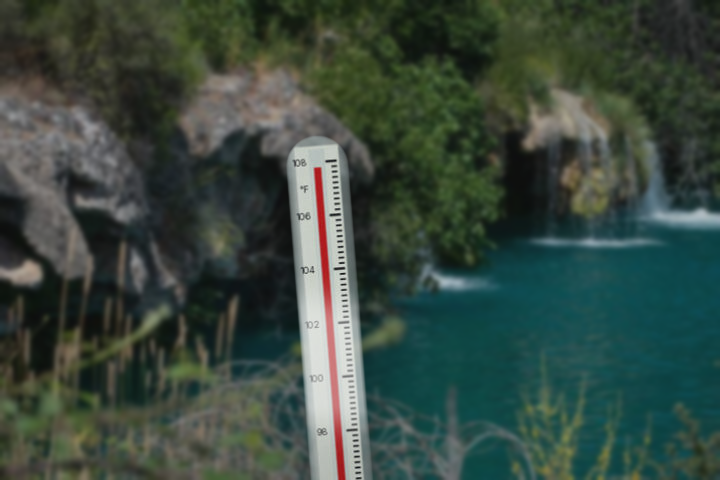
107.8 °F
